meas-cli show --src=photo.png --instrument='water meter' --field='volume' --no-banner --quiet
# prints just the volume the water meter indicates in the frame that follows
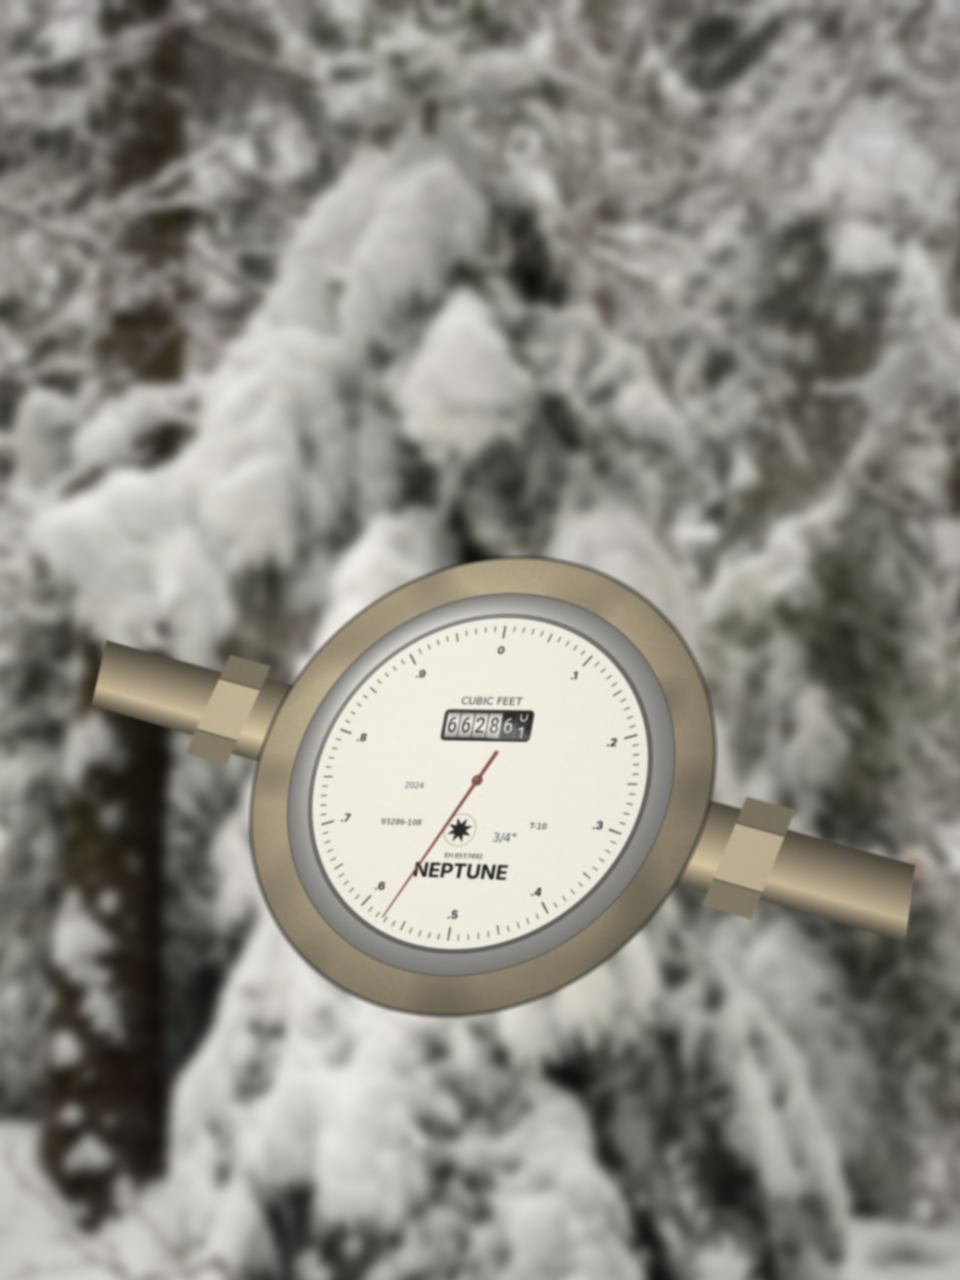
662860.57 ft³
